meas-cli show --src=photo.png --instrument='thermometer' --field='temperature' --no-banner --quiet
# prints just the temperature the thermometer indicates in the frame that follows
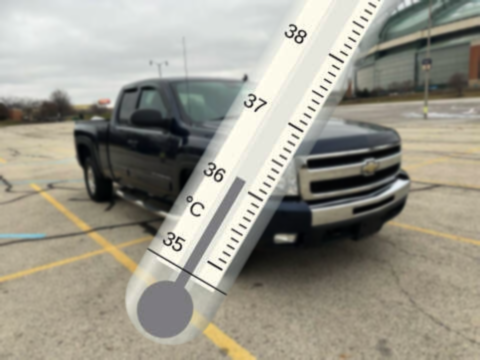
36.1 °C
